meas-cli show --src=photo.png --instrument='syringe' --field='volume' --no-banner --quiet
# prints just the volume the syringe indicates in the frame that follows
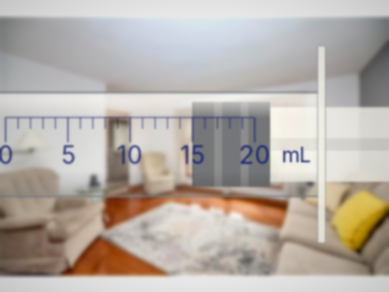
15 mL
